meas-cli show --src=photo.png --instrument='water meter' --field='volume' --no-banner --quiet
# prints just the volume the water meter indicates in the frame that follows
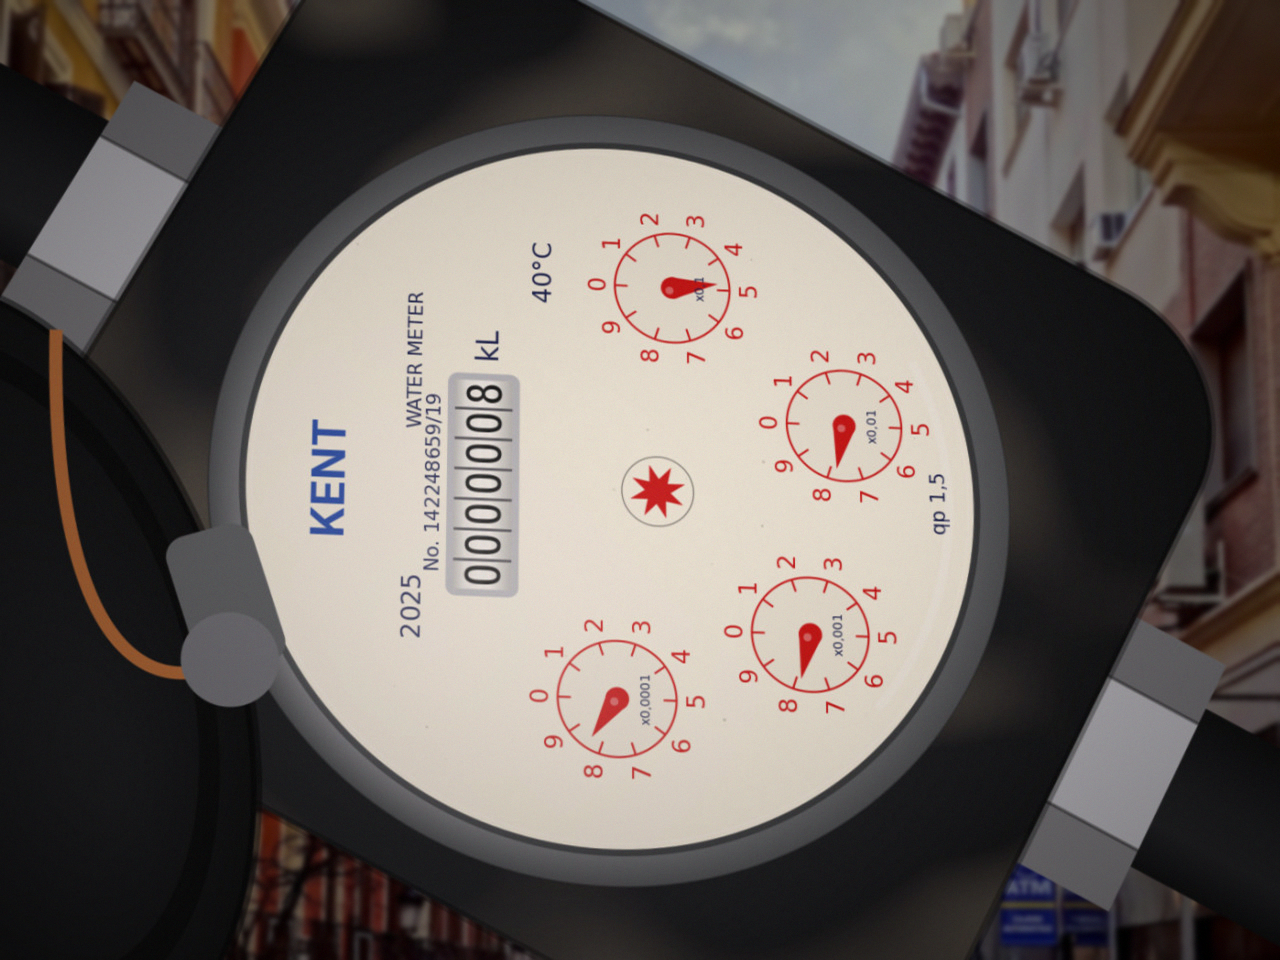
8.4778 kL
